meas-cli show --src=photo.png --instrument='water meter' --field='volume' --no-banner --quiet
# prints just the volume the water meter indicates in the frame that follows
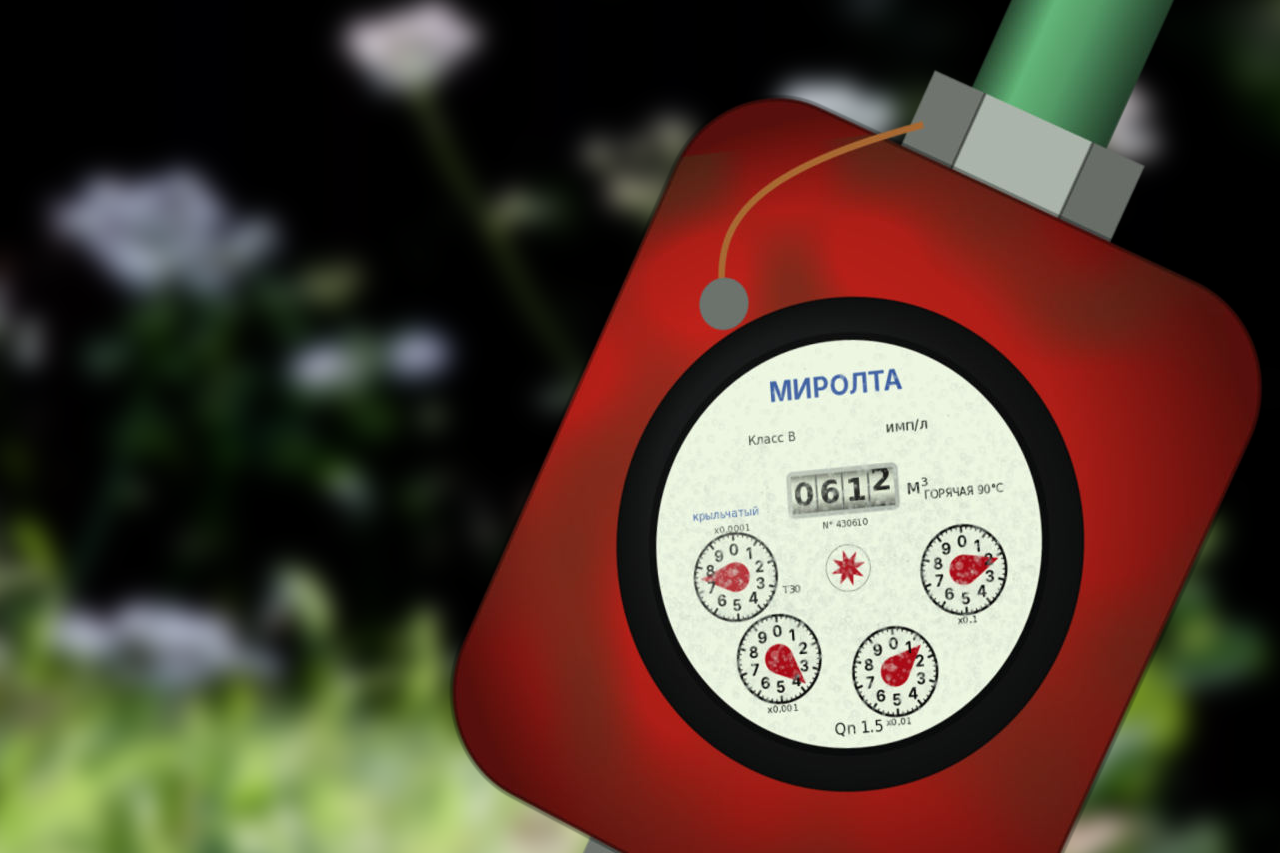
612.2137 m³
